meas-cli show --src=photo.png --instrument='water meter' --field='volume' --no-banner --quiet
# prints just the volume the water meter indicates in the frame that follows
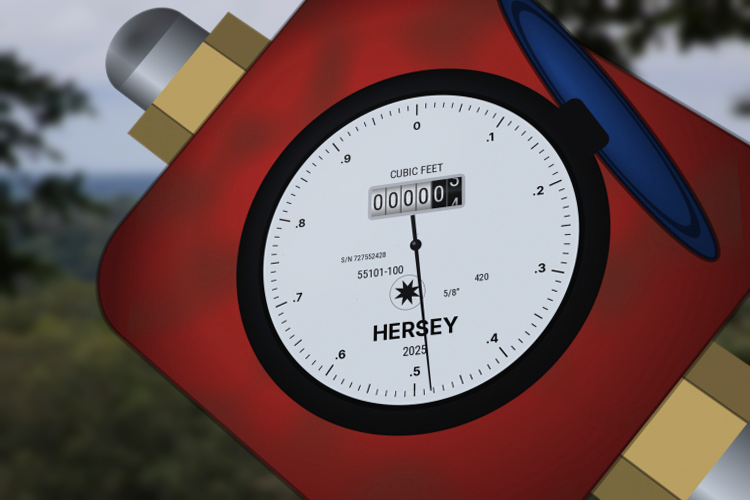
3.48 ft³
